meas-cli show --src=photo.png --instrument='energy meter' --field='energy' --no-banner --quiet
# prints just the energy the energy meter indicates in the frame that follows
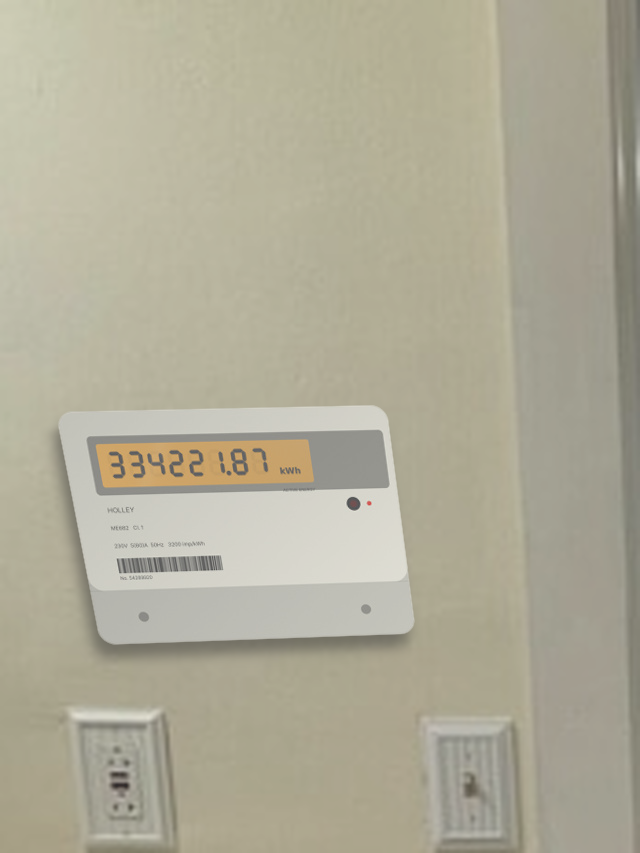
334221.87 kWh
